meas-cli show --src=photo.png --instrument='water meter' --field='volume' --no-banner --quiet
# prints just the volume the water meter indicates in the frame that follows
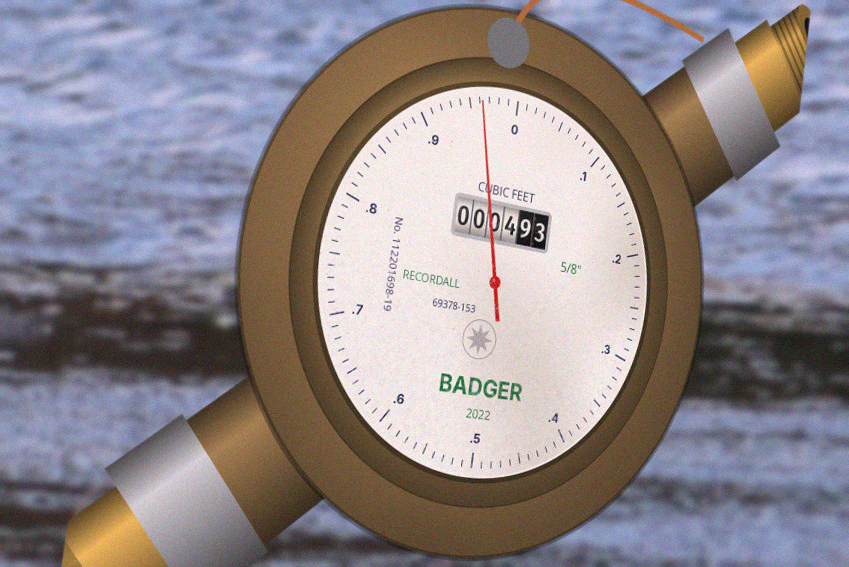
492.96 ft³
